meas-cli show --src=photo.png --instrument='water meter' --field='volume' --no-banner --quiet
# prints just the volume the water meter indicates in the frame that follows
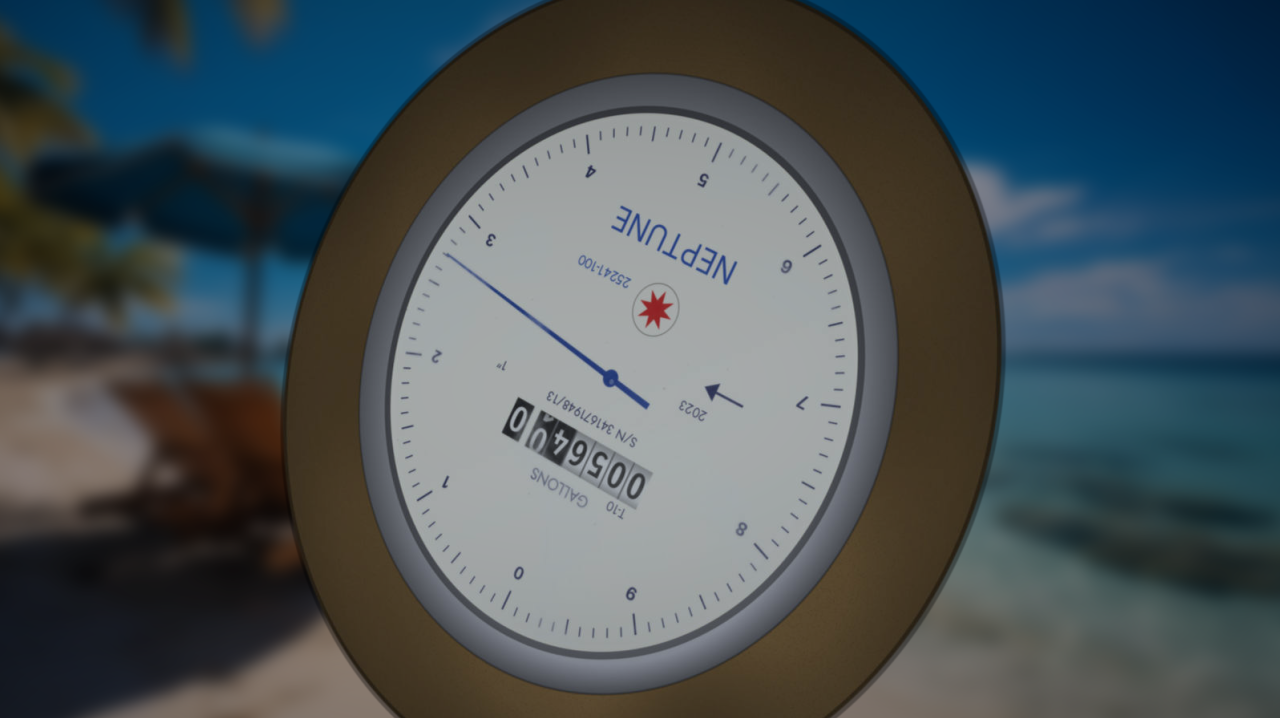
56402.7 gal
